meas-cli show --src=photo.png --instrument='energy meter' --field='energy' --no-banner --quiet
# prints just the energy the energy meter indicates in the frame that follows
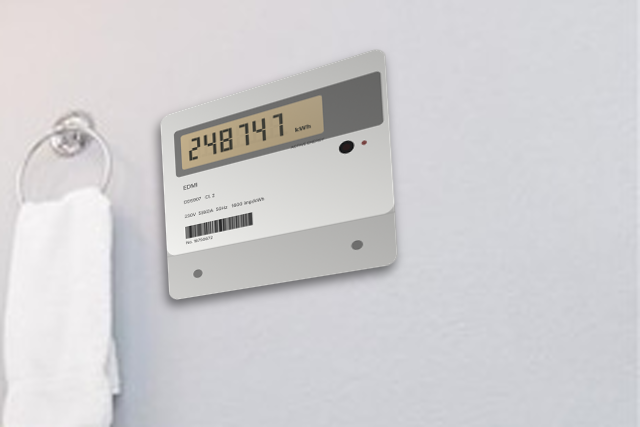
248747 kWh
